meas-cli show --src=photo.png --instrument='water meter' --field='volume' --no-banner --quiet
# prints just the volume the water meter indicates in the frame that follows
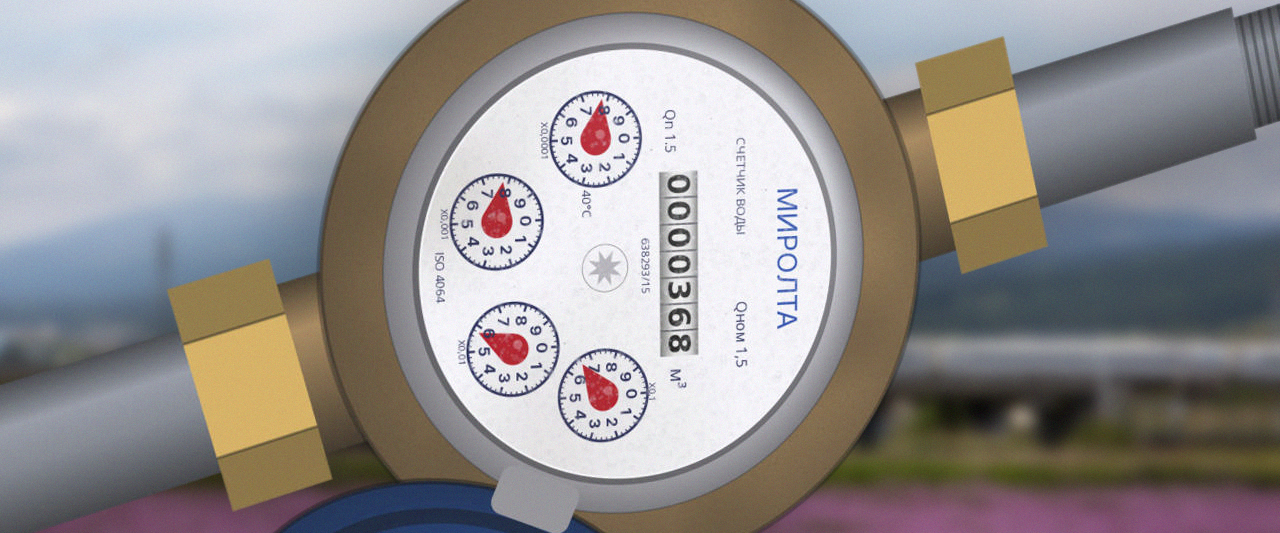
368.6577 m³
